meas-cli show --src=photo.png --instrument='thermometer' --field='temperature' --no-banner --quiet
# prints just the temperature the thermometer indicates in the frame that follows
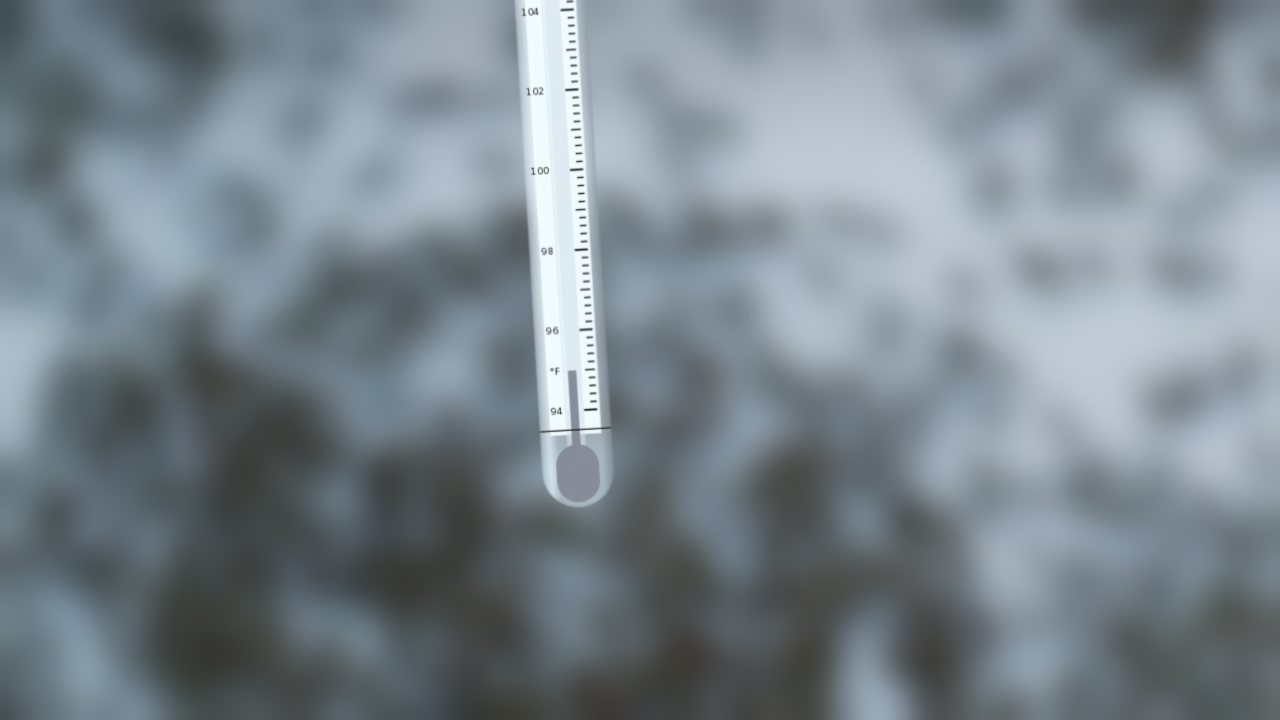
95 °F
